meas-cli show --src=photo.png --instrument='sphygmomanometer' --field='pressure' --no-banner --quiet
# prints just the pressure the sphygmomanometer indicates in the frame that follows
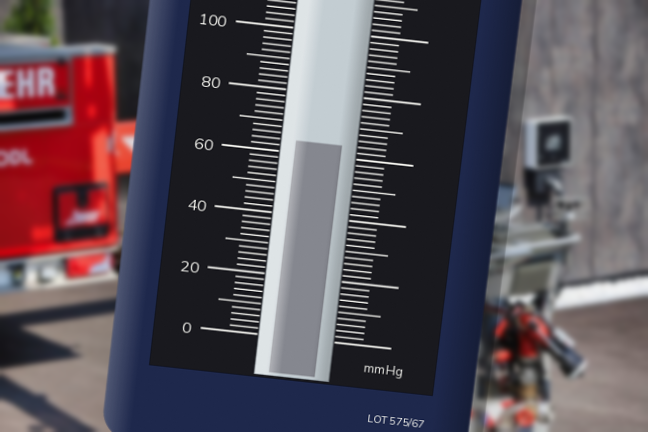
64 mmHg
